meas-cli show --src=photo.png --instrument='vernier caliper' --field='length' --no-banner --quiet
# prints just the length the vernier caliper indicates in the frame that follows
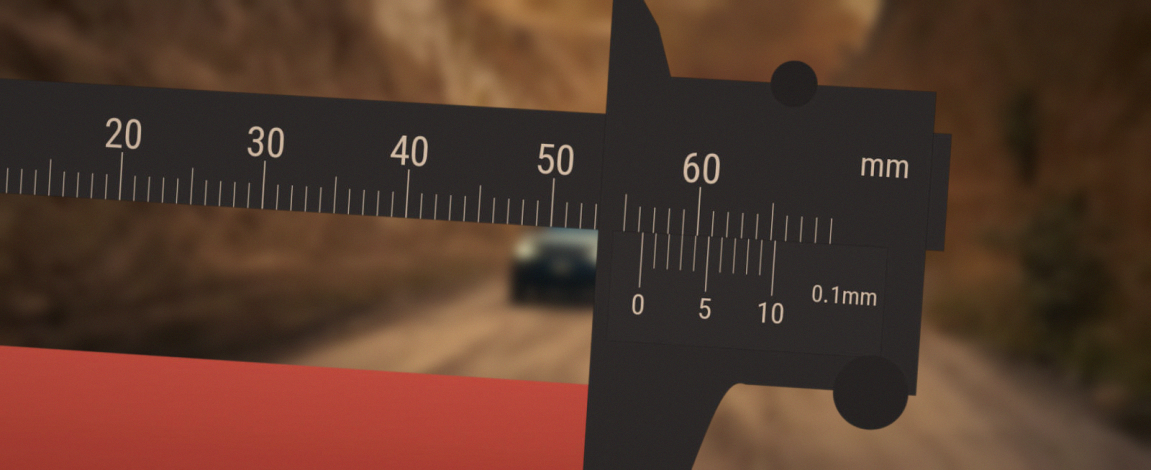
56.3 mm
